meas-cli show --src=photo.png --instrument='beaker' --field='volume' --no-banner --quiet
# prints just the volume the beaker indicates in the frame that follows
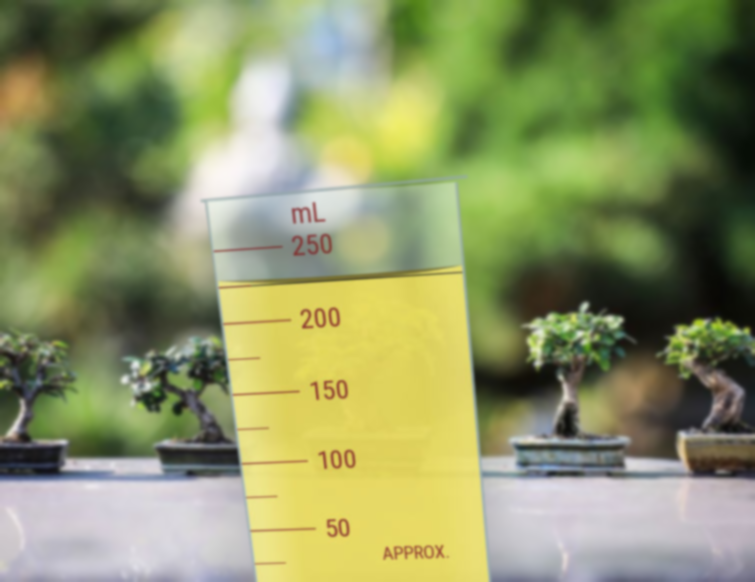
225 mL
